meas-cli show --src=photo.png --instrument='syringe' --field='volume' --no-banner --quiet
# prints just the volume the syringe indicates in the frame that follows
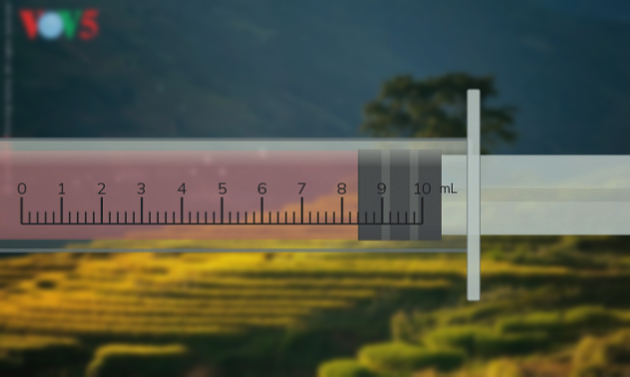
8.4 mL
